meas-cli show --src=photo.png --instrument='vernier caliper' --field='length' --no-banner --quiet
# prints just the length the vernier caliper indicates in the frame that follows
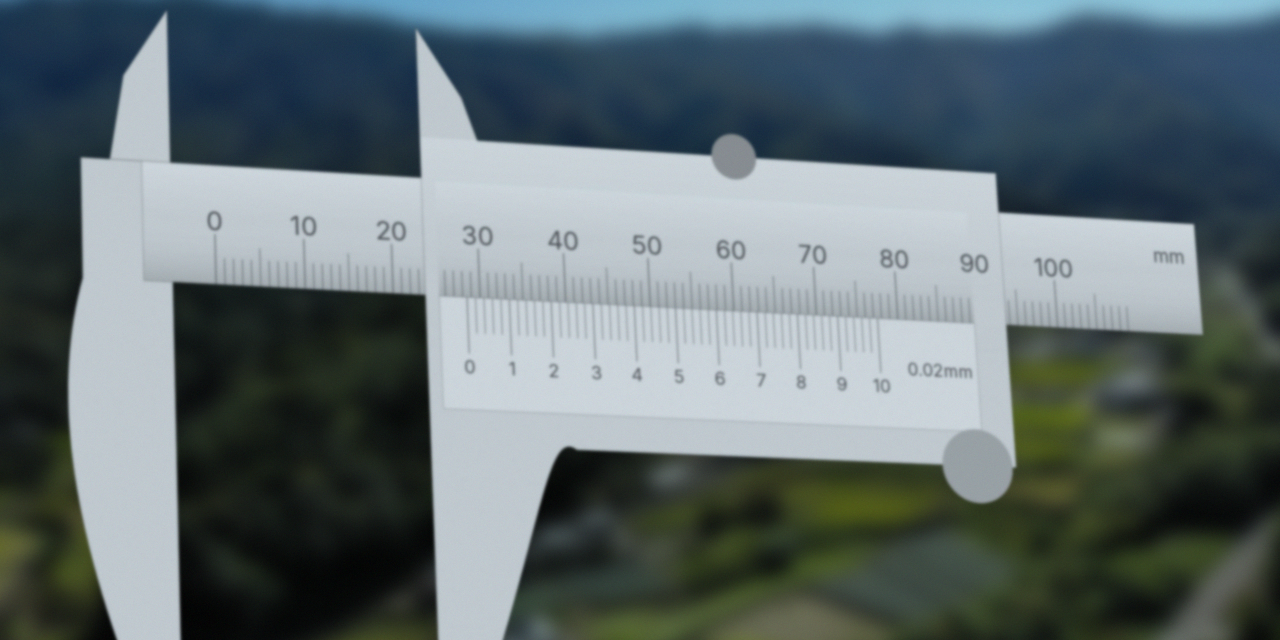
28.5 mm
